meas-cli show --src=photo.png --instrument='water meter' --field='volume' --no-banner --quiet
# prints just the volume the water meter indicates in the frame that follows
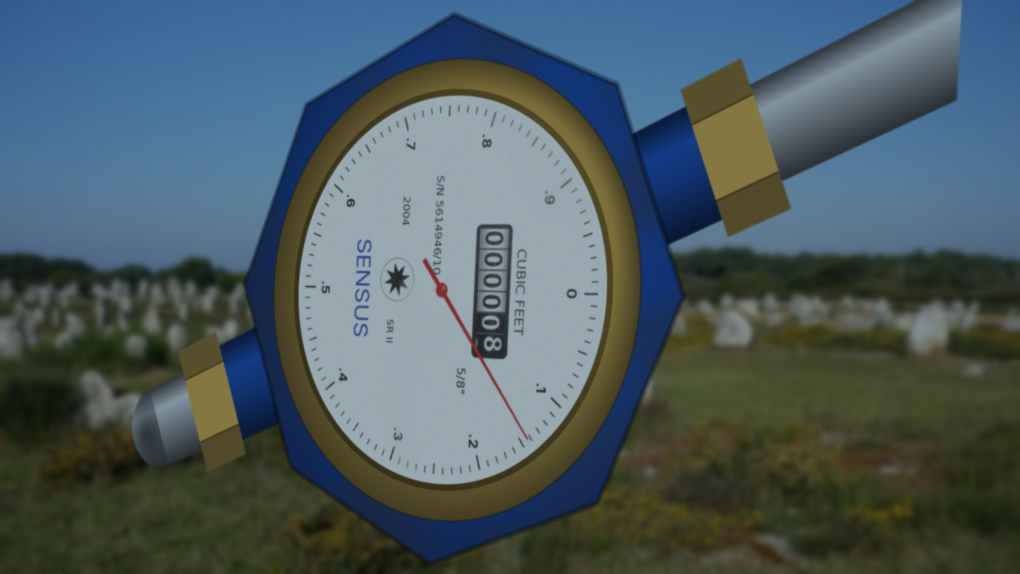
8.14 ft³
